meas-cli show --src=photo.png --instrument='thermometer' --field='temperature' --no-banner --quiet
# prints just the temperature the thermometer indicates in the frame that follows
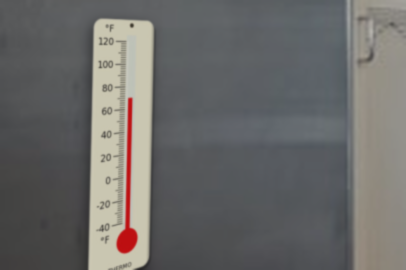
70 °F
